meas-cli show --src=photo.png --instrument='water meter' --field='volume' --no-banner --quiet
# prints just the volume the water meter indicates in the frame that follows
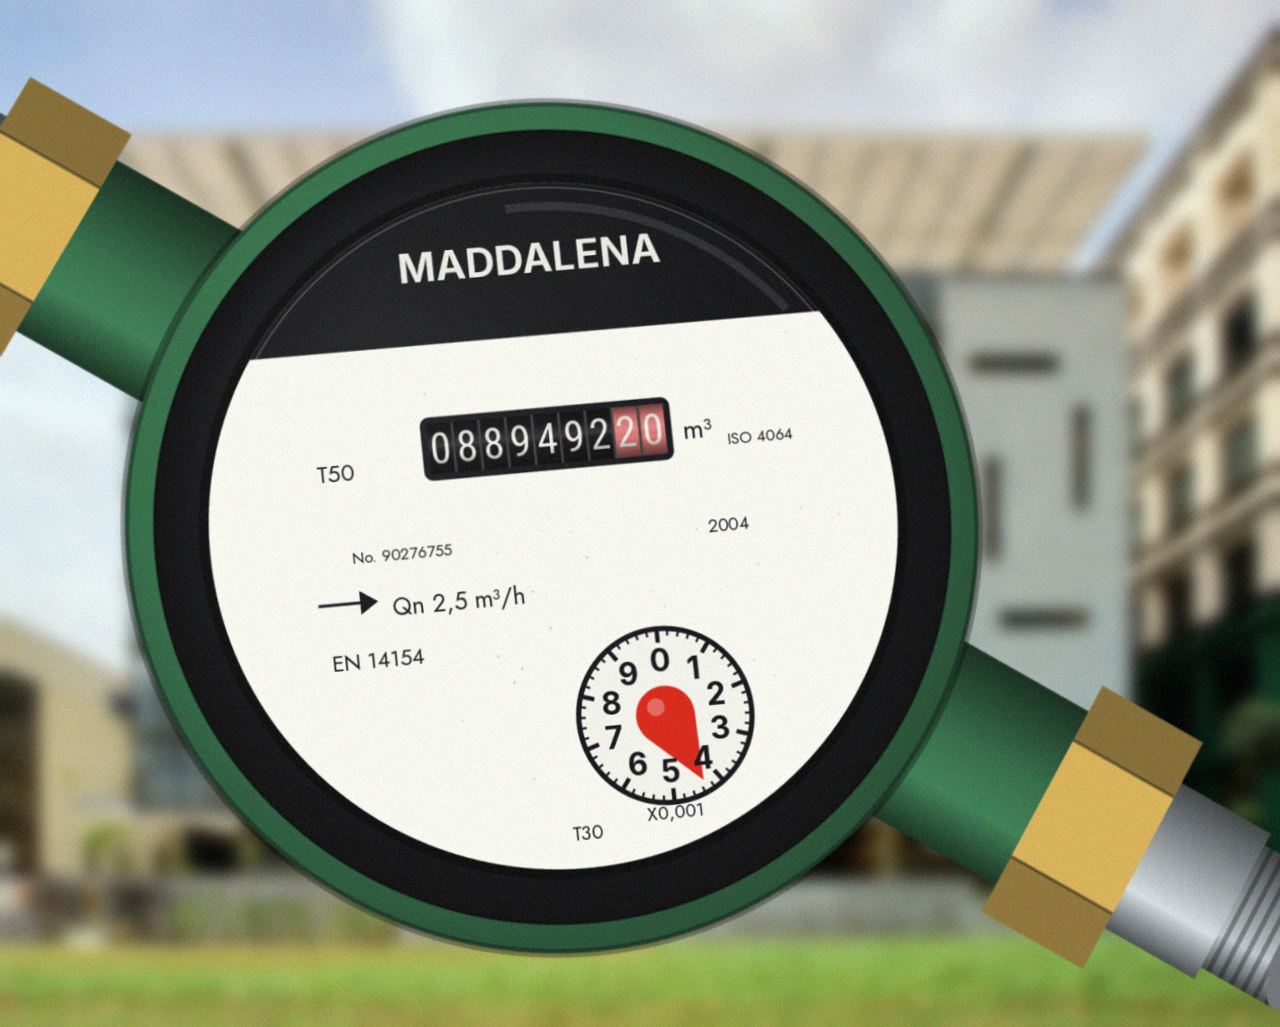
889492.204 m³
